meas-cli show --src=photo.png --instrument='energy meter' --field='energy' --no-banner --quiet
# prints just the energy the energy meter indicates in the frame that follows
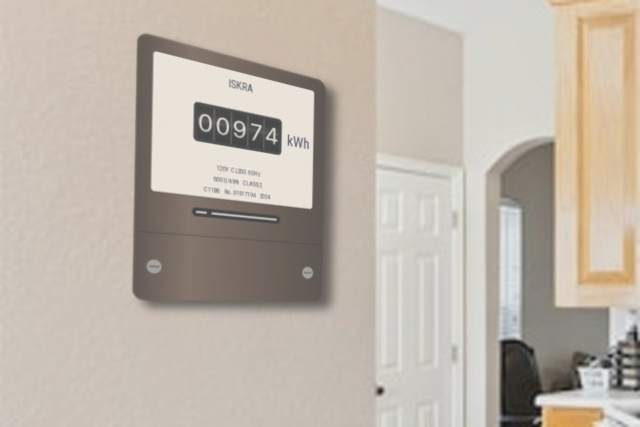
974 kWh
